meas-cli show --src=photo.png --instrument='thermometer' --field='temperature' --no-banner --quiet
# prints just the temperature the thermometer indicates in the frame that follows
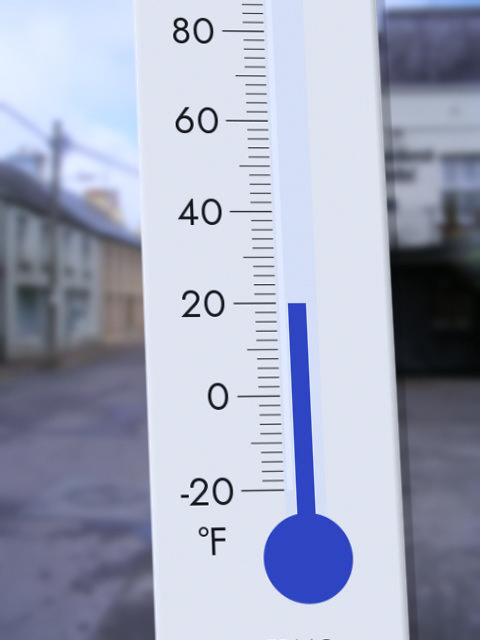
20 °F
